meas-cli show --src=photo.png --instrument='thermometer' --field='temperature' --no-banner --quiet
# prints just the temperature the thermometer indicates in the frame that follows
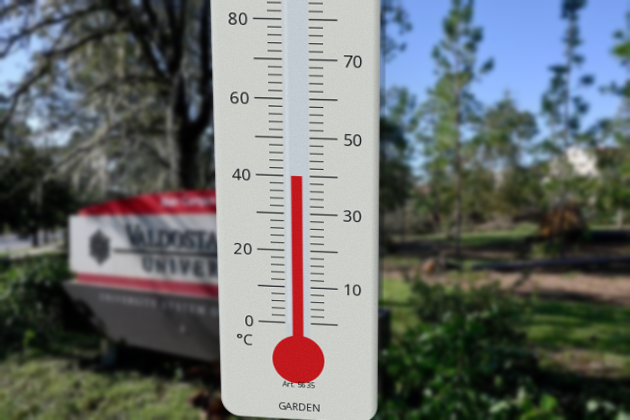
40 °C
